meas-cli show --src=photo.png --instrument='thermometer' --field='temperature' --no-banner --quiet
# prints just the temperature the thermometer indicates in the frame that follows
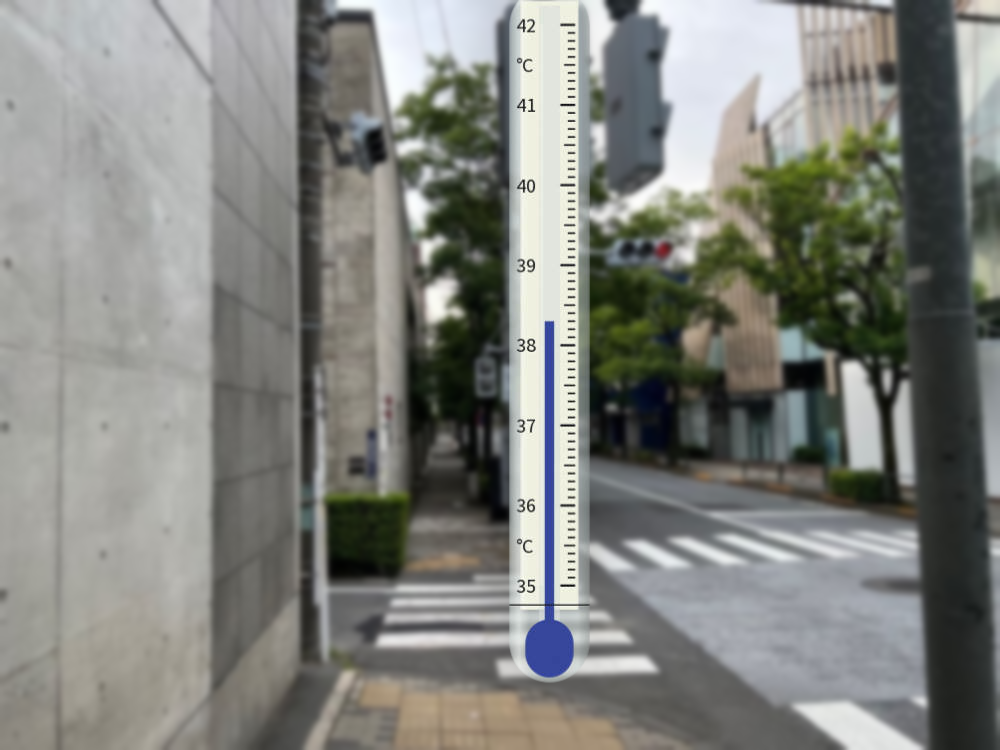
38.3 °C
